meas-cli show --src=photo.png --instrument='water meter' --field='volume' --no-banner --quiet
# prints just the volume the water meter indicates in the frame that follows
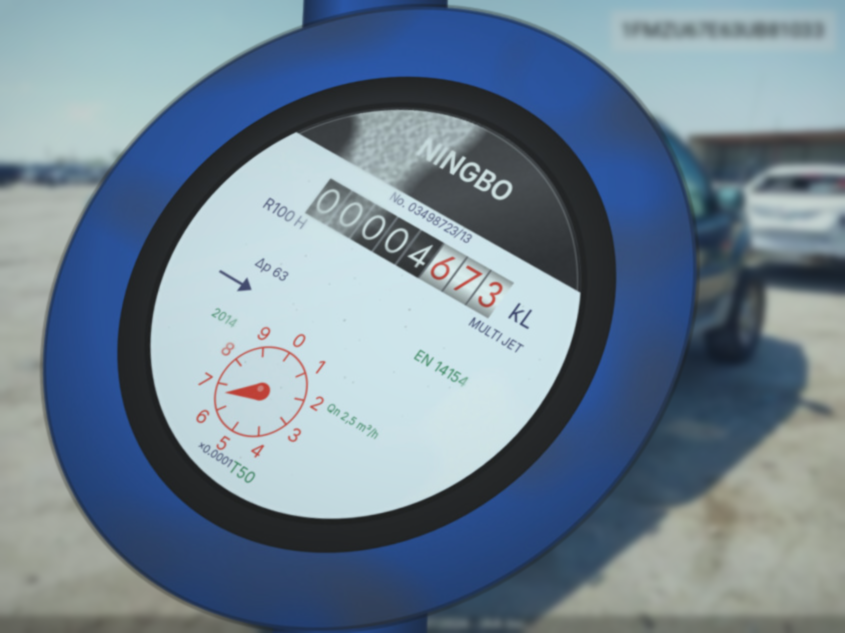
4.6736 kL
